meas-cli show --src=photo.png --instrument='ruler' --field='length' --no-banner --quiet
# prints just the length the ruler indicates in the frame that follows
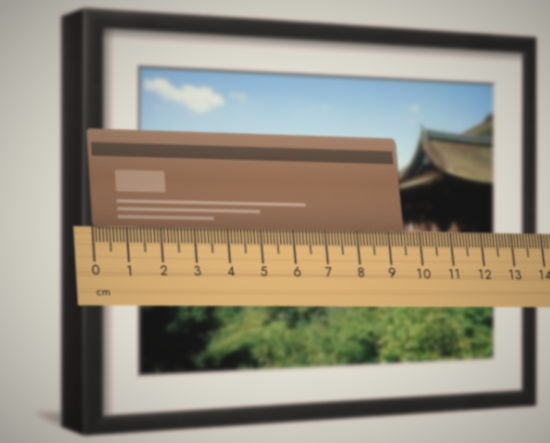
9.5 cm
